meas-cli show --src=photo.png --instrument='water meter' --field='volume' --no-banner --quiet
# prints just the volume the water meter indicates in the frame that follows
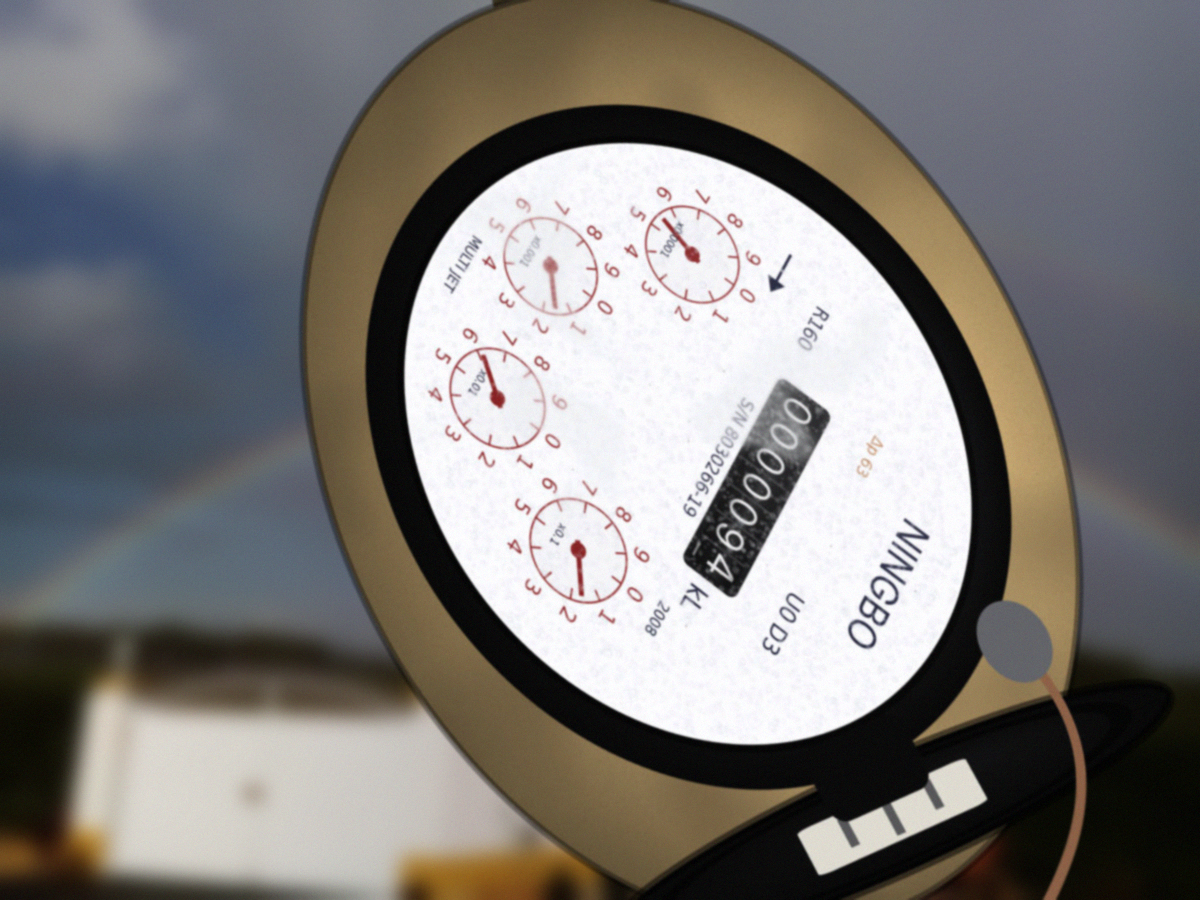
94.1615 kL
